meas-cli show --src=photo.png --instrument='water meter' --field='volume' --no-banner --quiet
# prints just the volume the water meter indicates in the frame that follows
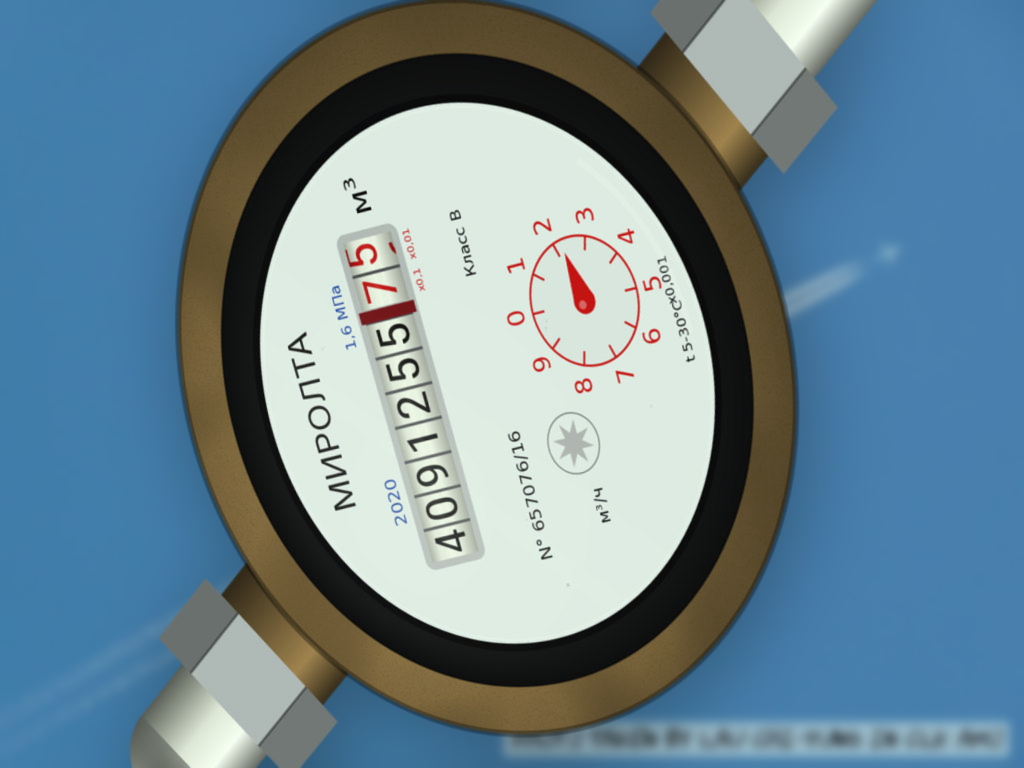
4091255.752 m³
